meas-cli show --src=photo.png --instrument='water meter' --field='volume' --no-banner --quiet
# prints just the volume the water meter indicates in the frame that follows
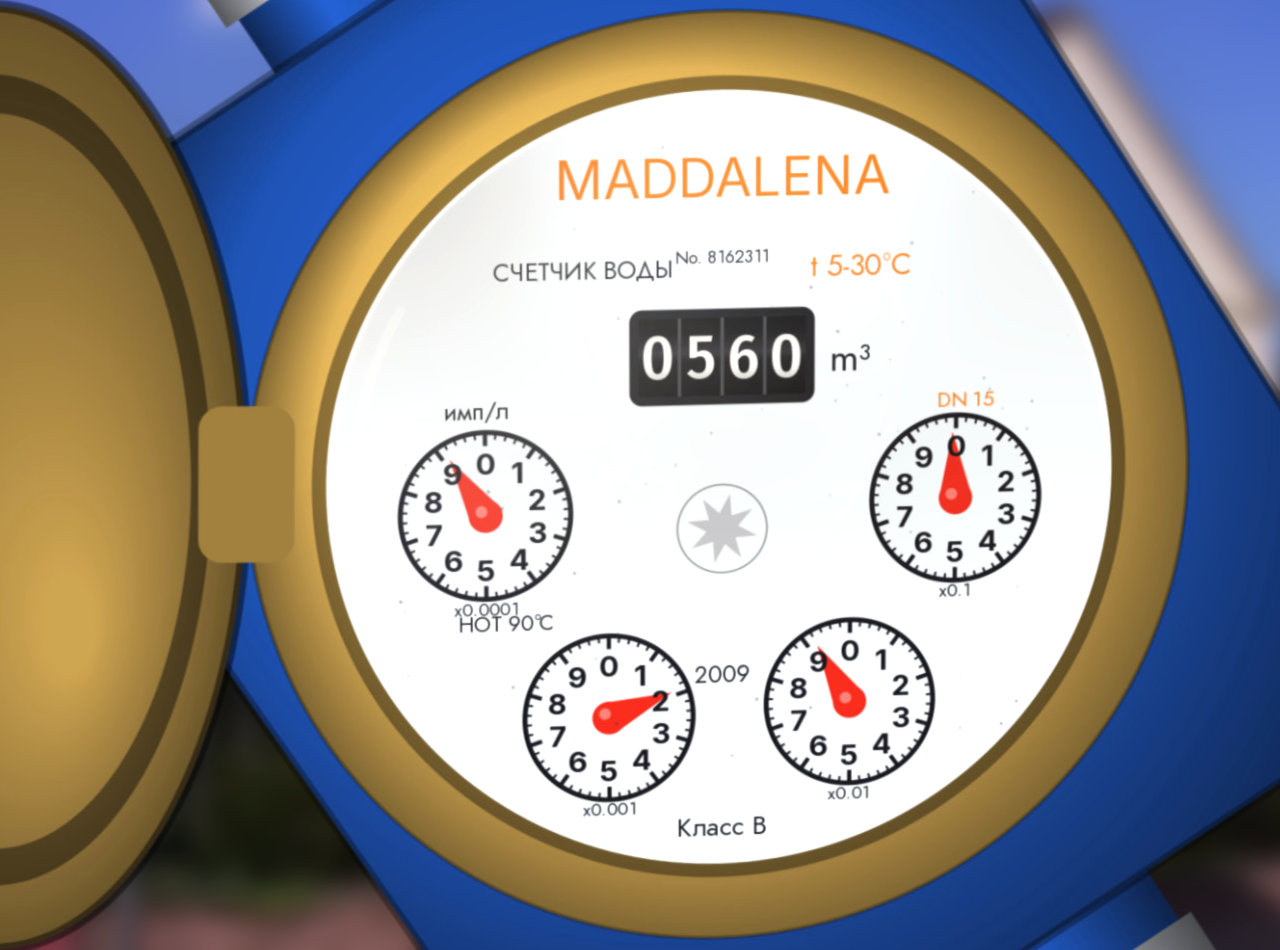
559.9919 m³
